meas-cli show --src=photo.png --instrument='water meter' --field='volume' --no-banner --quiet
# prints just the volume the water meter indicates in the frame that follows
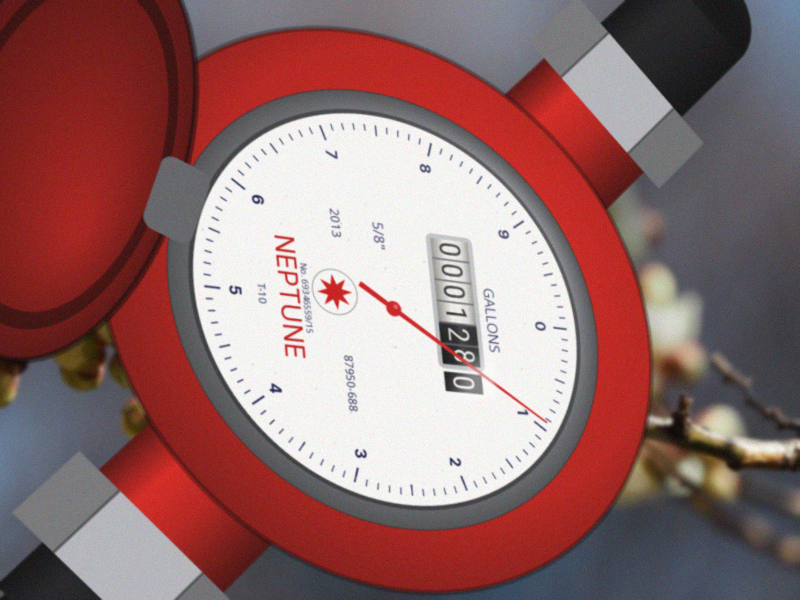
1280.9 gal
